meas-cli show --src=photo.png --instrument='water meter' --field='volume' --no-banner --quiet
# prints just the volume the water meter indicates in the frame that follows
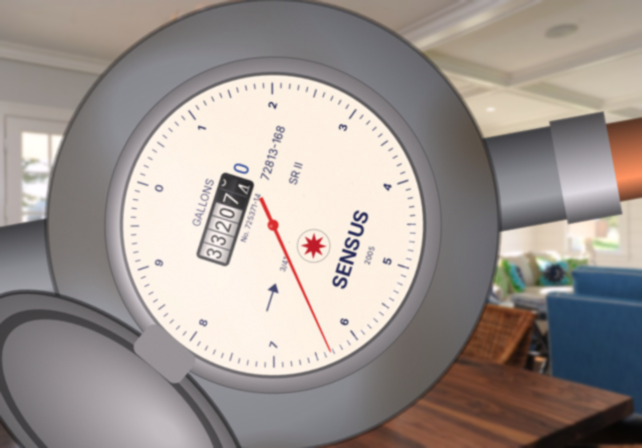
3320736.3 gal
